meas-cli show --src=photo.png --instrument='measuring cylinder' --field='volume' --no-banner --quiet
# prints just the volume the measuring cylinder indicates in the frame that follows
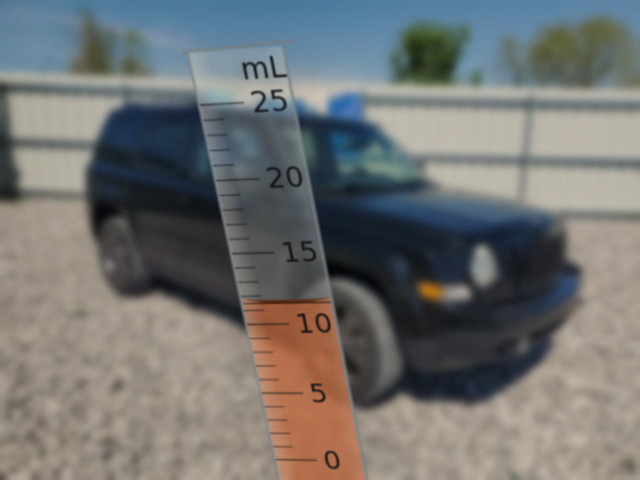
11.5 mL
